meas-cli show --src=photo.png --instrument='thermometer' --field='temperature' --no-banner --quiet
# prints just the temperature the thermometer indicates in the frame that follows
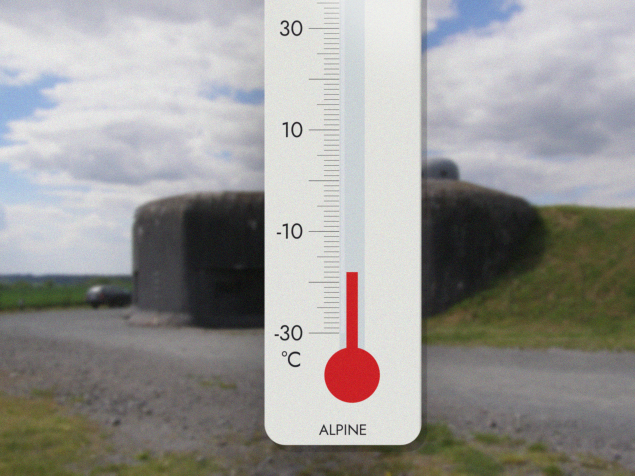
-18 °C
